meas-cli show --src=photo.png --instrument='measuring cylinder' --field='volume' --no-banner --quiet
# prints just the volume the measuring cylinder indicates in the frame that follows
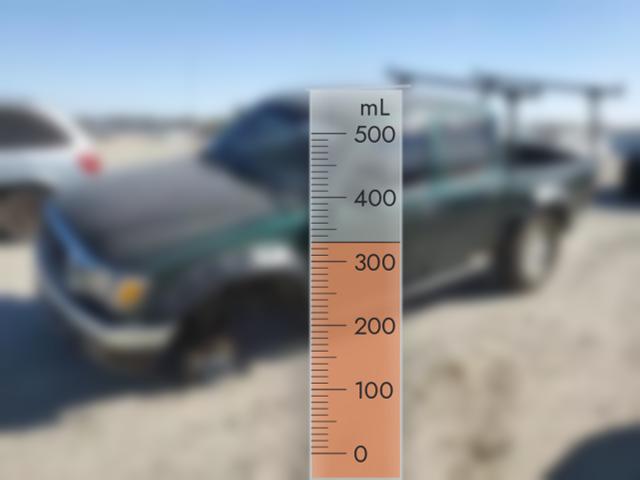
330 mL
